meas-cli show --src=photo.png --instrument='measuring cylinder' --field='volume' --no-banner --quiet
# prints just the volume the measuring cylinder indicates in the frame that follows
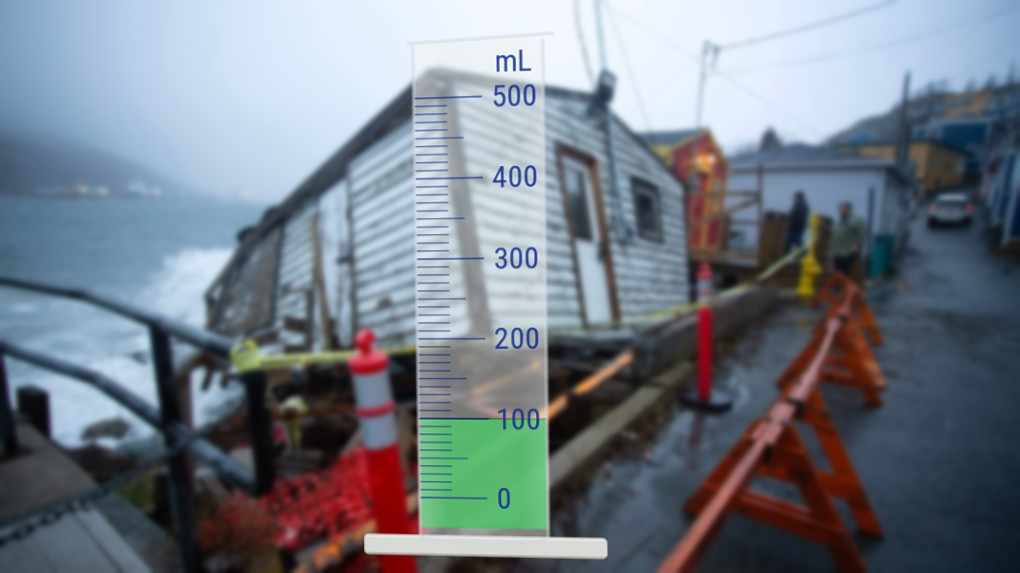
100 mL
